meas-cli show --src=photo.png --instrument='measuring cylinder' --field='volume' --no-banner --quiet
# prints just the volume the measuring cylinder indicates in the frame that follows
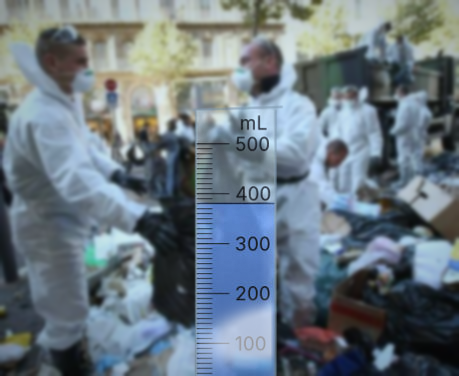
380 mL
